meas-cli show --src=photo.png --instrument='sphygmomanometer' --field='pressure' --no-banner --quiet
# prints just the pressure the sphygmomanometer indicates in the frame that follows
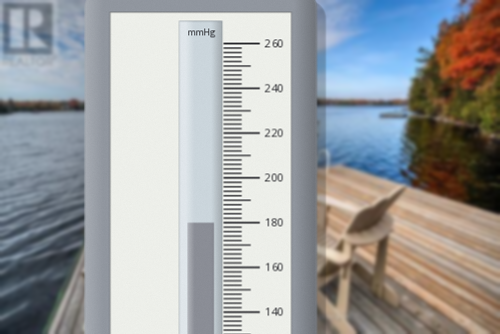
180 mmHg
